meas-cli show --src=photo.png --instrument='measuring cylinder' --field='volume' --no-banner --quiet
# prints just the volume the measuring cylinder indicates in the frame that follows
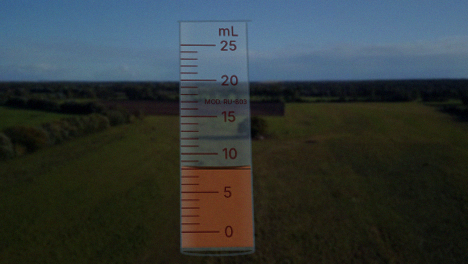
8 mL
